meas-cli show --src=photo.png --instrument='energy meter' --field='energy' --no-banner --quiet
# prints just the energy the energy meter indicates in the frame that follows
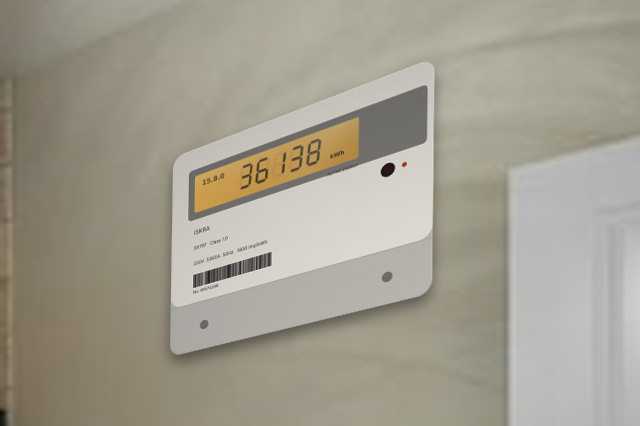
36138 kWh
